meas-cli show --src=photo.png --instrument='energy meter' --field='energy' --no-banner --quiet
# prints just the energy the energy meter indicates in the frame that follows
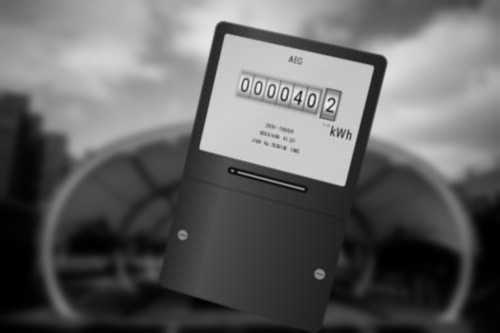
40.2 kWh
